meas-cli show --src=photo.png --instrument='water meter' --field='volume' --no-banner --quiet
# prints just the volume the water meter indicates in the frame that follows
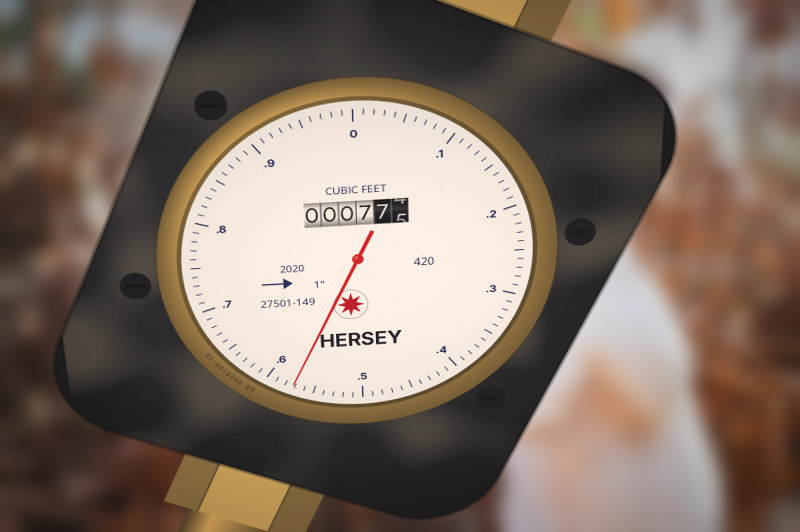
774.57 ft³
